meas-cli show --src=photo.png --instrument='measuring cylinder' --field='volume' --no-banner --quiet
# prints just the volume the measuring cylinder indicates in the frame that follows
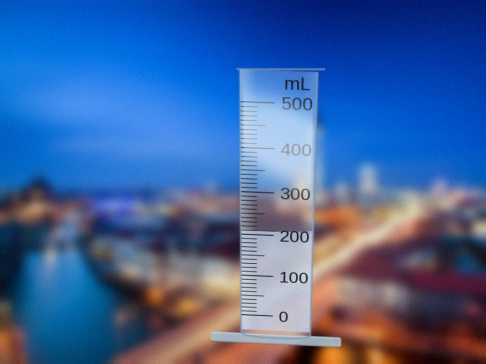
210 mL
